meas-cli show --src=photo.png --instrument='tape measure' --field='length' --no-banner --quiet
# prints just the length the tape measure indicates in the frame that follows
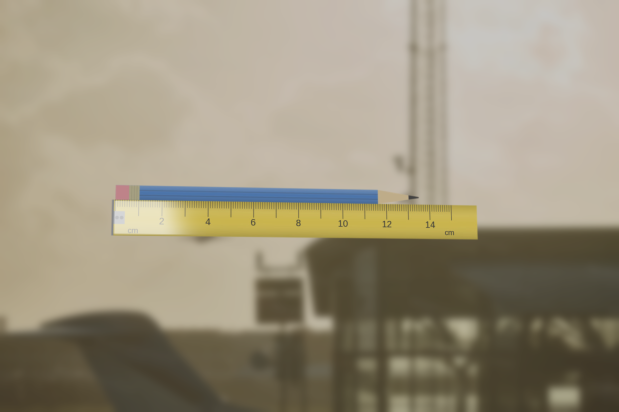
13.5 cm
